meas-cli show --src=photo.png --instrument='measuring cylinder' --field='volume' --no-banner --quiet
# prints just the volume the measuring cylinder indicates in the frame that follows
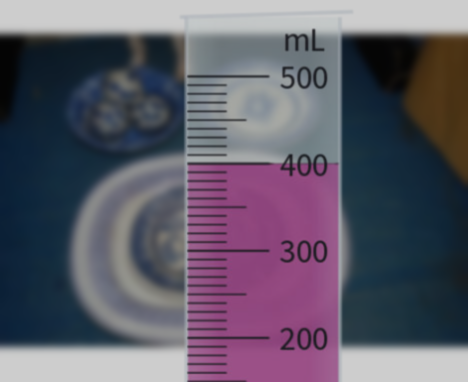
400 mL
